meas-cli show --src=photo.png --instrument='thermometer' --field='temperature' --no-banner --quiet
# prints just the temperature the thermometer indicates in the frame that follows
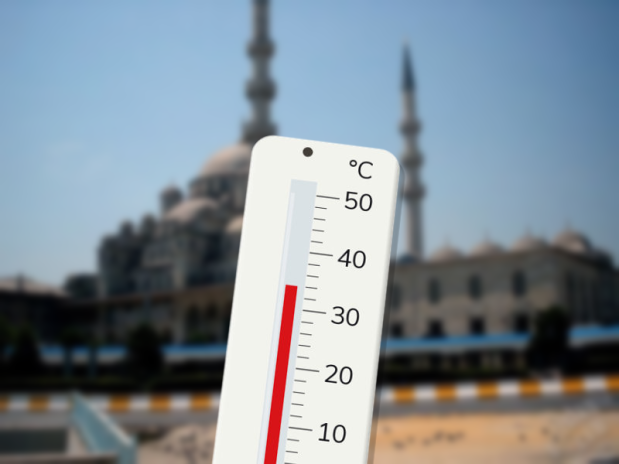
34 °C
